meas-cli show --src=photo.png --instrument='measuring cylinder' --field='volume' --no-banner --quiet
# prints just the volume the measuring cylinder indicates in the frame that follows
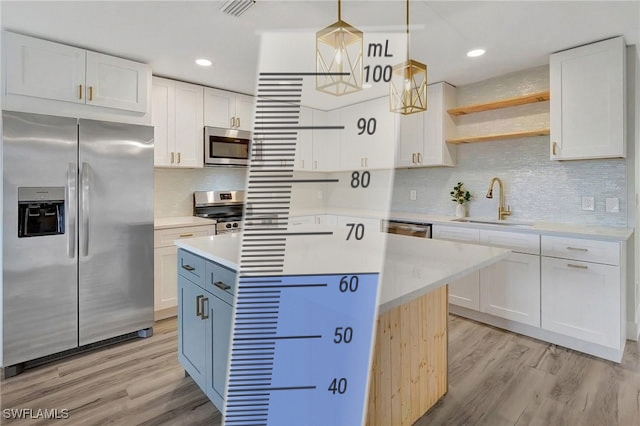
62 mL
